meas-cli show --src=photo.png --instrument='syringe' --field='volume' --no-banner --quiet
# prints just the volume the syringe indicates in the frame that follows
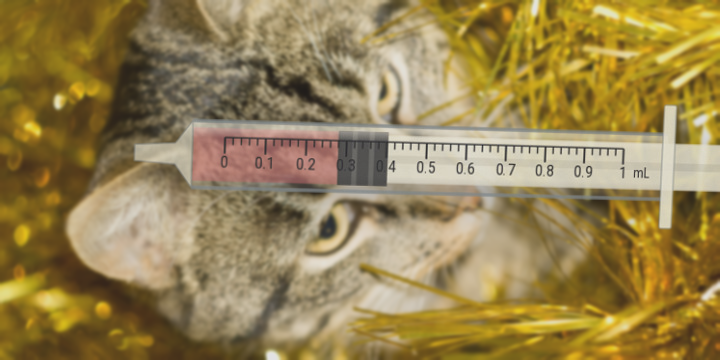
0.28 mL
